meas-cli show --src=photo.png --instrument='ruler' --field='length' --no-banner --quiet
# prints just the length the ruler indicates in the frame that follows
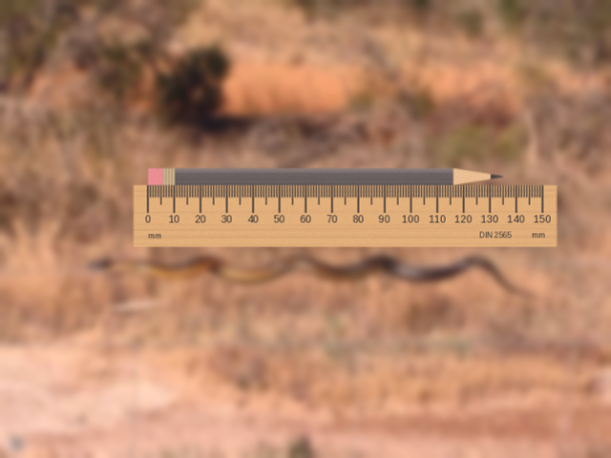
135 mm
